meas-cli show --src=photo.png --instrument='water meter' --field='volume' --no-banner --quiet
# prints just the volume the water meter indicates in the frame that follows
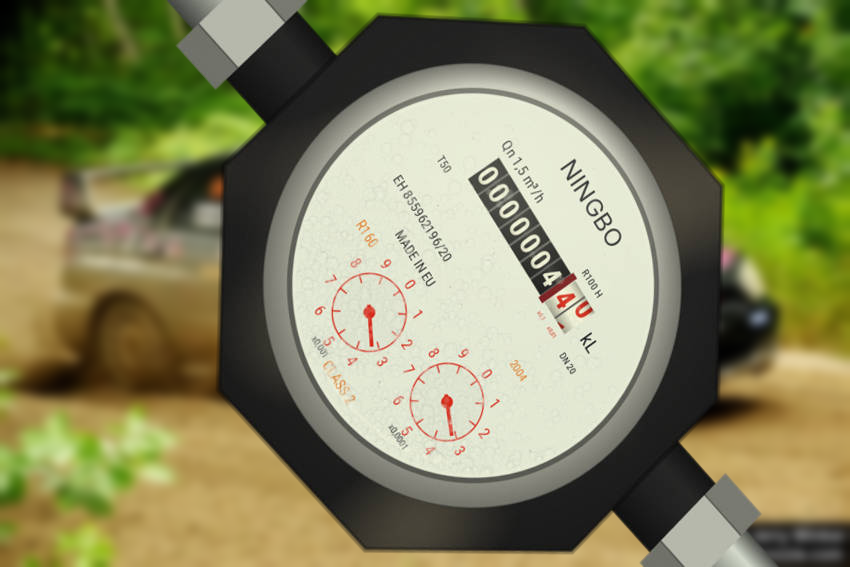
4.4033 kL
